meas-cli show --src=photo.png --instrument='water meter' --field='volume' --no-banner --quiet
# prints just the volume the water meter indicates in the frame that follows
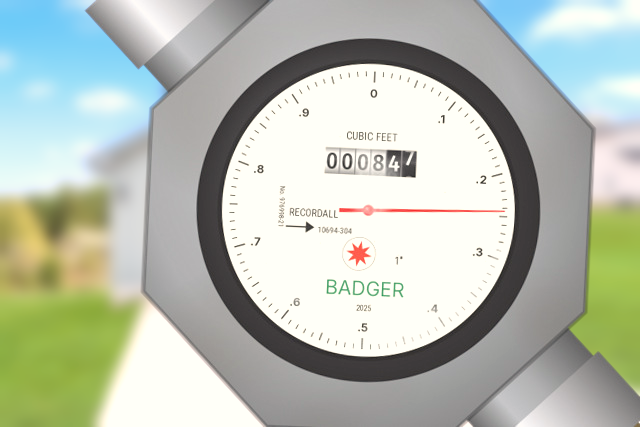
847.24 ft³
